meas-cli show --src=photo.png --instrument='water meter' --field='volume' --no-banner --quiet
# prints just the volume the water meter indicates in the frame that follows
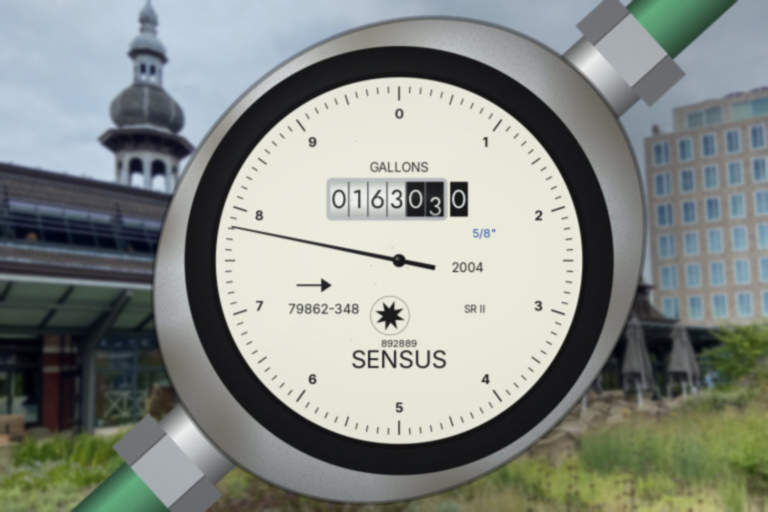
163027.8 gal
